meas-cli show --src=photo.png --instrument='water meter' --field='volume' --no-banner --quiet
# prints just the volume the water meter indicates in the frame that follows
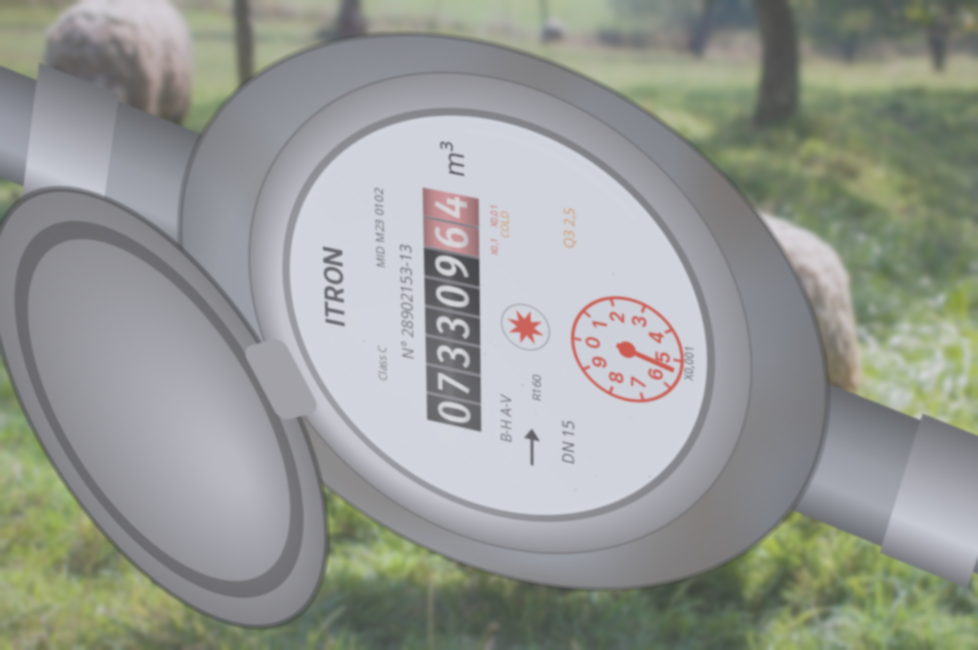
73309.645 m³
